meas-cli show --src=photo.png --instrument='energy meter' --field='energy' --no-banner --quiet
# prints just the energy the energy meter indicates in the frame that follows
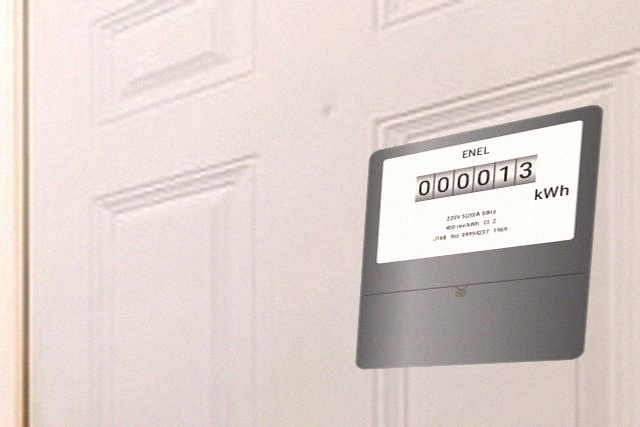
13 kWh
